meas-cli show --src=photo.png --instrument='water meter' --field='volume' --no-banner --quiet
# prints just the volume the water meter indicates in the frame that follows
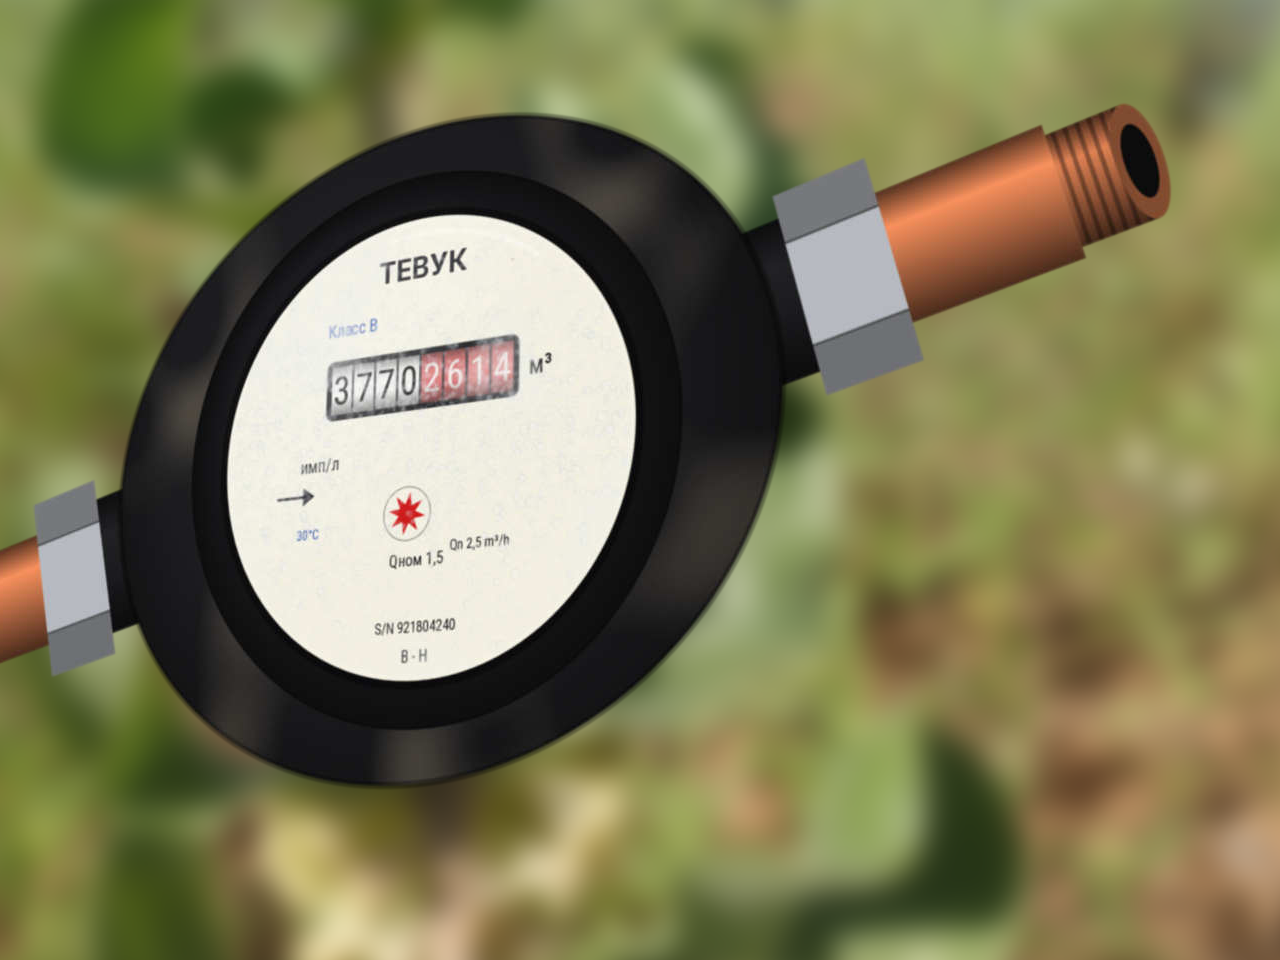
3770.2614 m³
